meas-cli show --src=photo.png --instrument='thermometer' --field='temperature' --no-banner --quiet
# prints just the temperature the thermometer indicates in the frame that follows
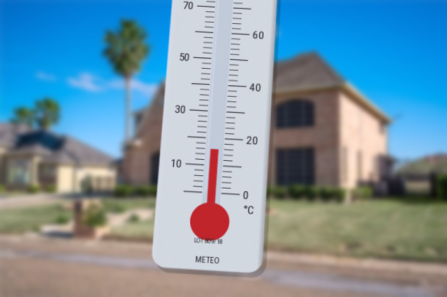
16 °C
